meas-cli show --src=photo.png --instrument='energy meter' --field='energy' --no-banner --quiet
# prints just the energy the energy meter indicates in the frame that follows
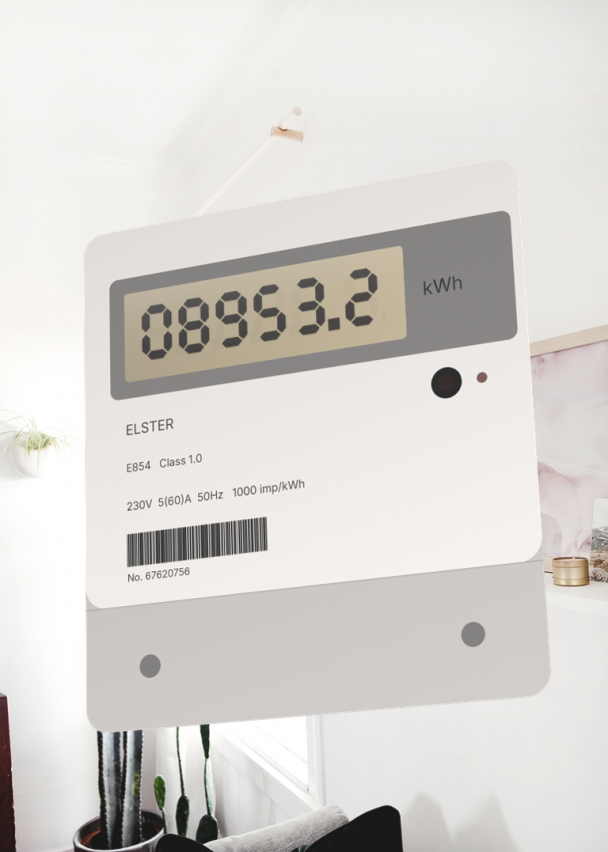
8953.2 kWh
